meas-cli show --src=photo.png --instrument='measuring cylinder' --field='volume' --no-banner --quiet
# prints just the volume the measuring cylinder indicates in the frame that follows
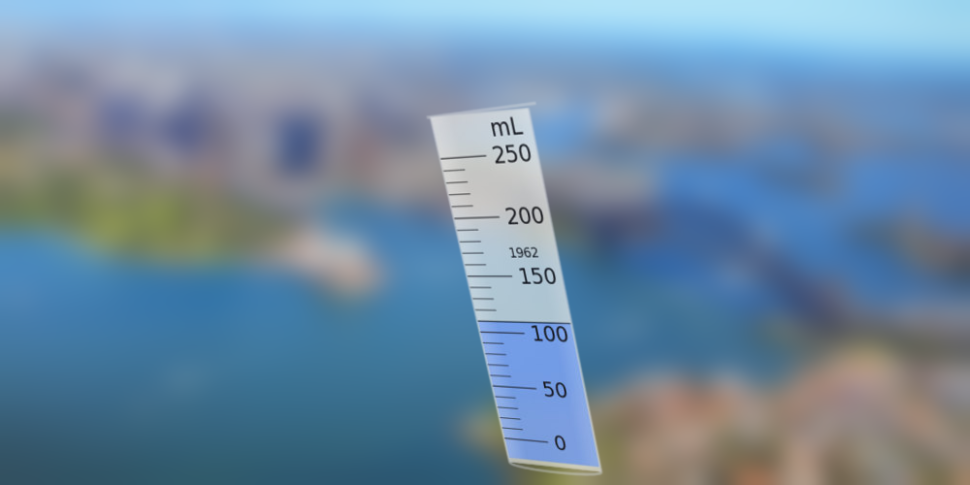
110 mL
